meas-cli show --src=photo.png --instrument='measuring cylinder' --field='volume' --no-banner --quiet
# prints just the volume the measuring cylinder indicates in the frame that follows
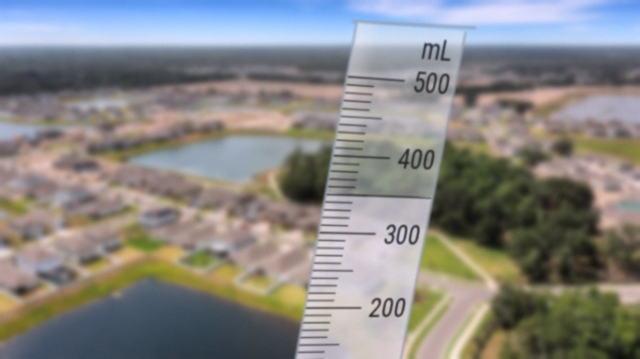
350 mL
